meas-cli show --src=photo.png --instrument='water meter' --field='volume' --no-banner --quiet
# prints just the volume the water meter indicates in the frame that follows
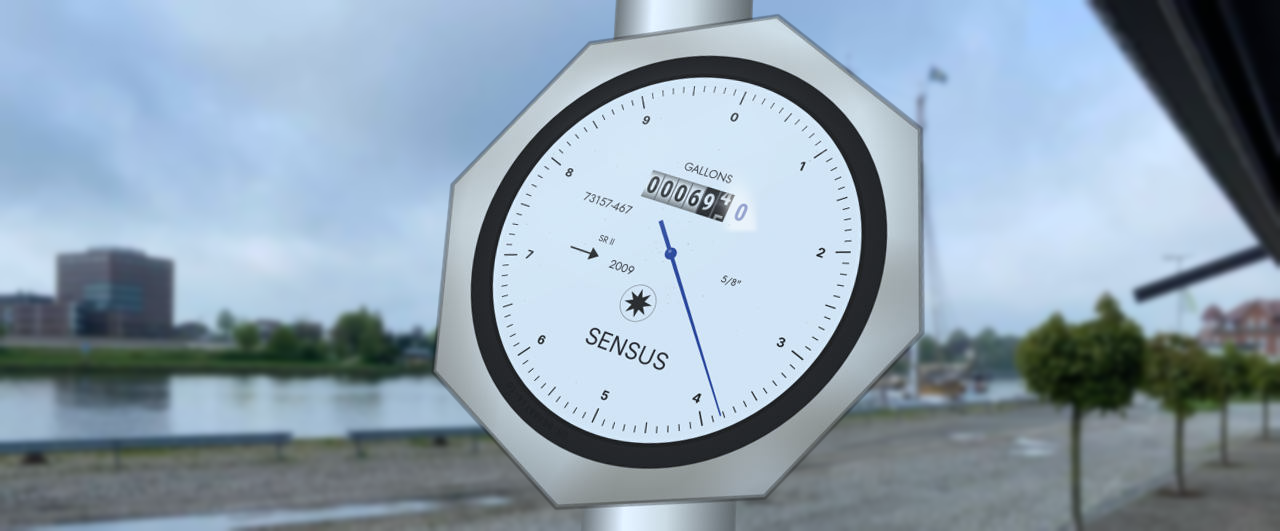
6943.8 gal
